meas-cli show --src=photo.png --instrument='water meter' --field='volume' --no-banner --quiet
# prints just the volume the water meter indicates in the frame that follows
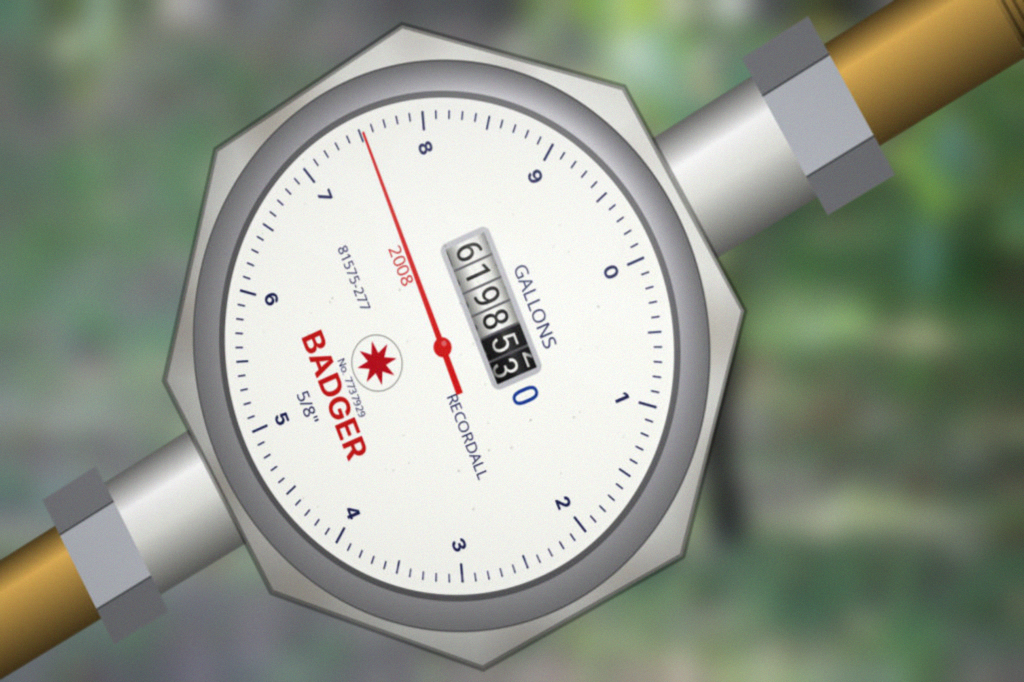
6198527.5 gal
